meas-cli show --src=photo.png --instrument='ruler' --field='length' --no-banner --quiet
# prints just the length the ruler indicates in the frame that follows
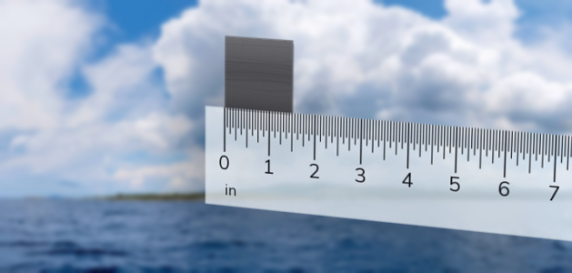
1.5 in
